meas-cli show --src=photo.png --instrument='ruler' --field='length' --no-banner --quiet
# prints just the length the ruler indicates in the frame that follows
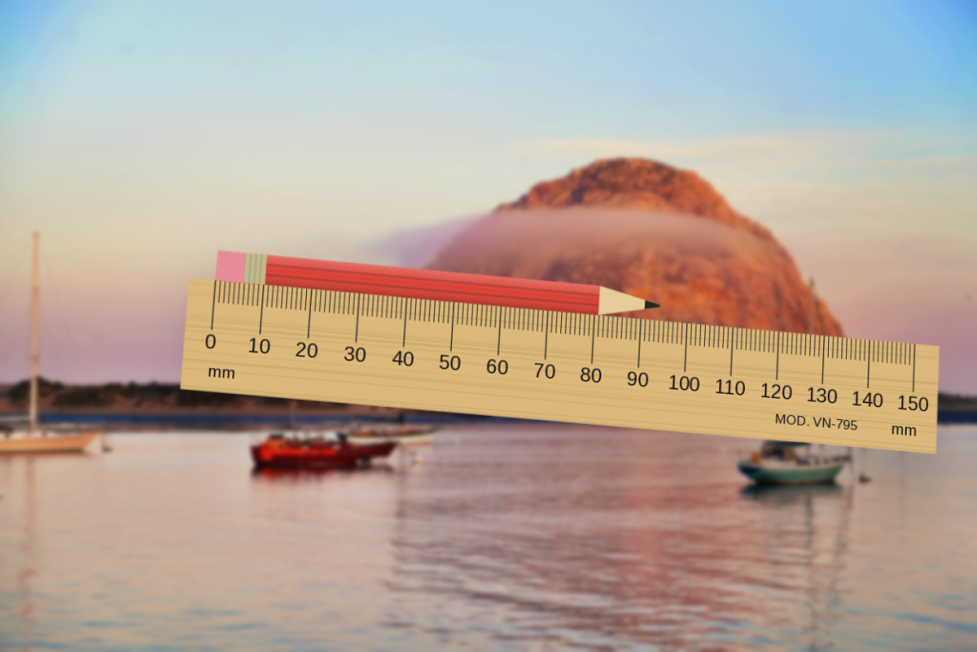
94 mm
